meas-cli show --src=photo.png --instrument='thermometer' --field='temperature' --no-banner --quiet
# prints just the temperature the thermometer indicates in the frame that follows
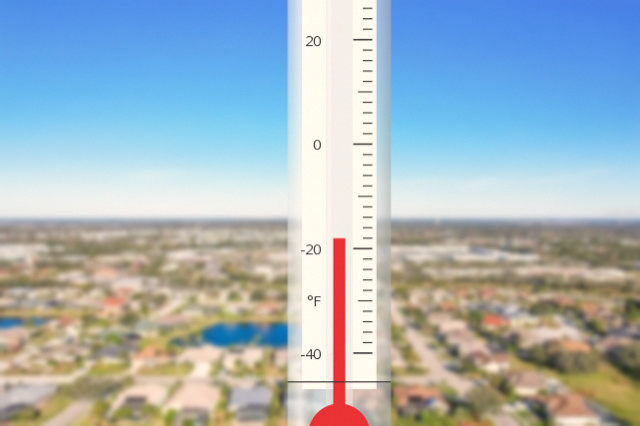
-18 °F
